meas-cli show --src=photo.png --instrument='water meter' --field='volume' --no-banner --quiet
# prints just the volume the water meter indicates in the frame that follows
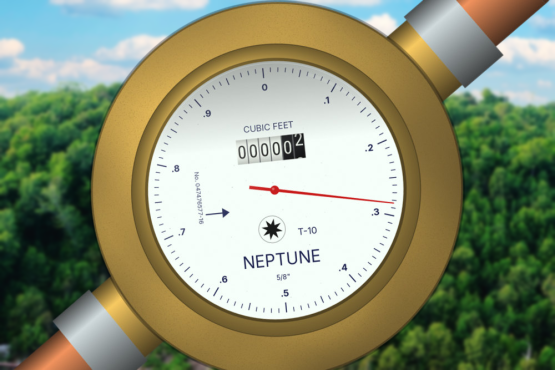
2.28 ft³
